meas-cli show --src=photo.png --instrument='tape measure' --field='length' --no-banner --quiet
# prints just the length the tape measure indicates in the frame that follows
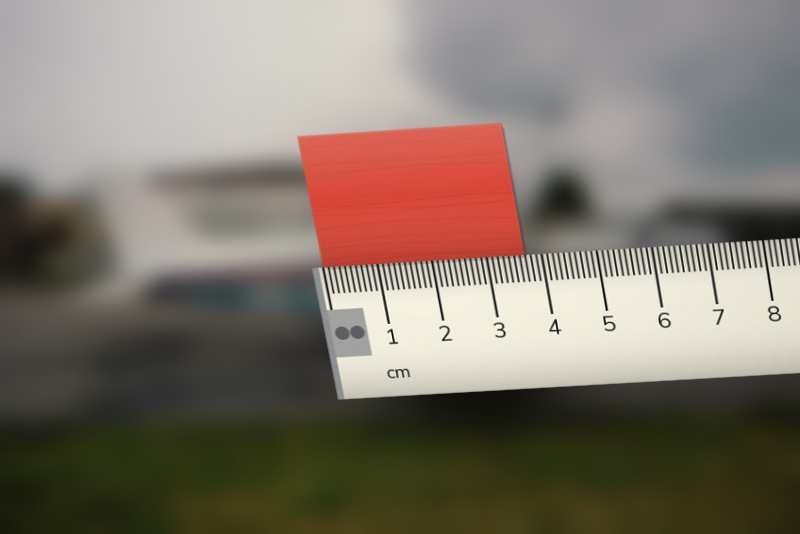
3.7 cm
